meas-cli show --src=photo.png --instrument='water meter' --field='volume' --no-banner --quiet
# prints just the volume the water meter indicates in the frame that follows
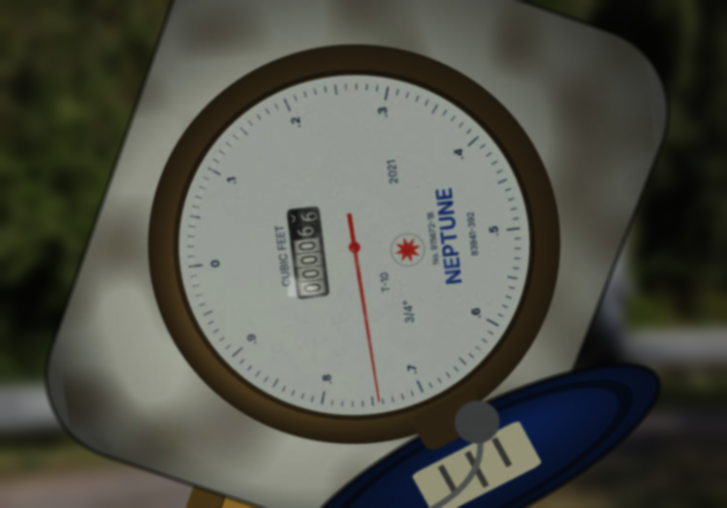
65.74 ft³
